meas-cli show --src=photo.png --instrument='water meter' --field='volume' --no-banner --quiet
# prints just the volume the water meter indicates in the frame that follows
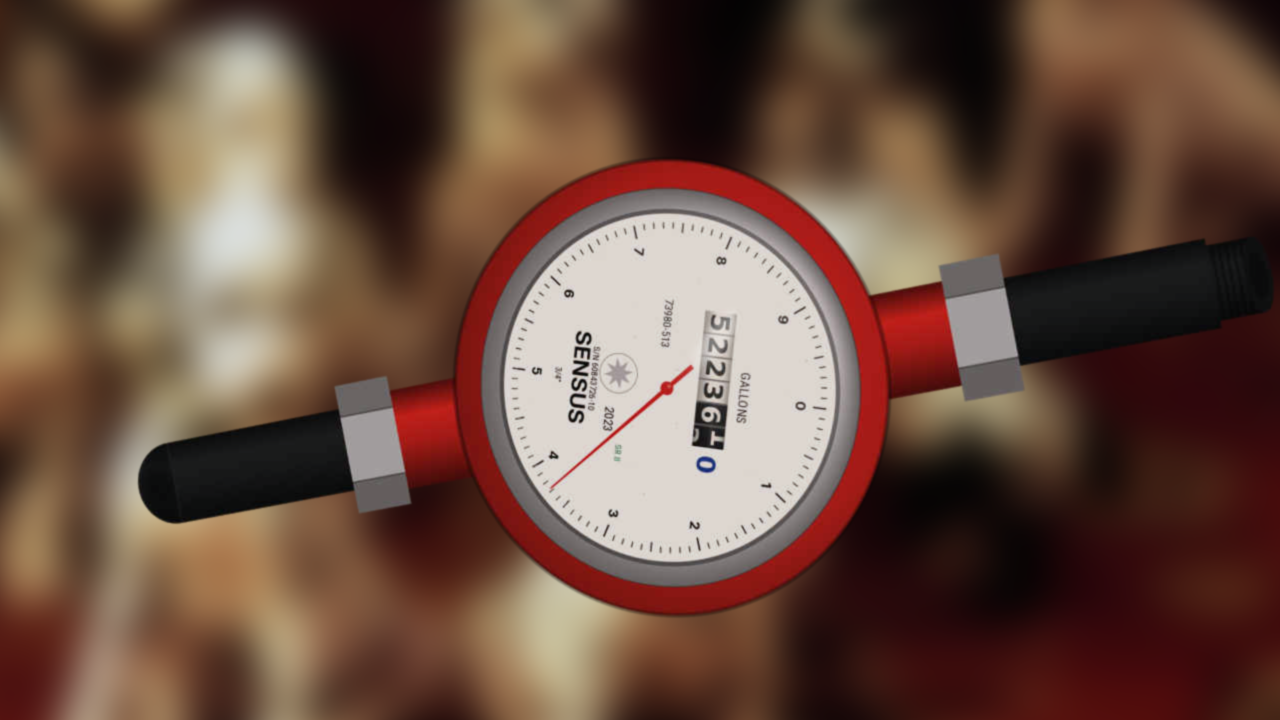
5223613.7 gal
